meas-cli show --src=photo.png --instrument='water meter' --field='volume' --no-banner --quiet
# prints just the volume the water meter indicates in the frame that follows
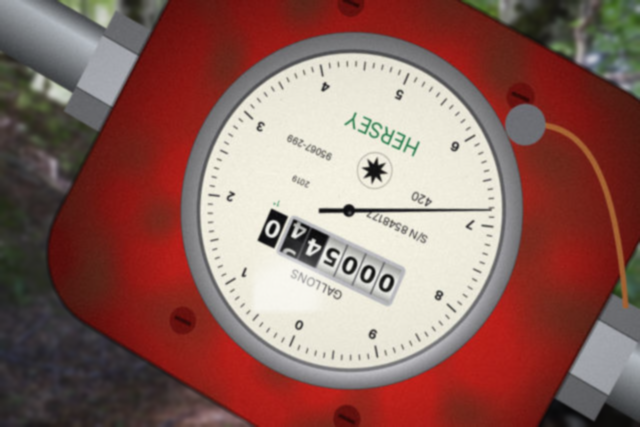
5436.8 gal
